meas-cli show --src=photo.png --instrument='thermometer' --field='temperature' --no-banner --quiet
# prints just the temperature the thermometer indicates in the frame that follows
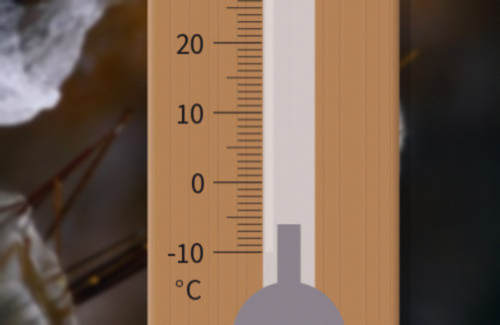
-6 °C
